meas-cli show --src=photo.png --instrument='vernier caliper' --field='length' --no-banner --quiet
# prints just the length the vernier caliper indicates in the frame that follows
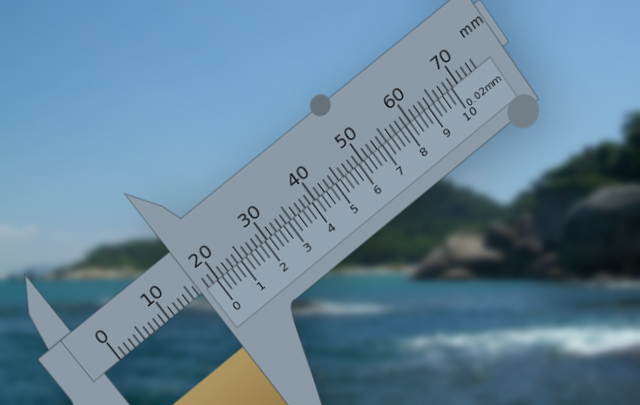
19.8 mm
